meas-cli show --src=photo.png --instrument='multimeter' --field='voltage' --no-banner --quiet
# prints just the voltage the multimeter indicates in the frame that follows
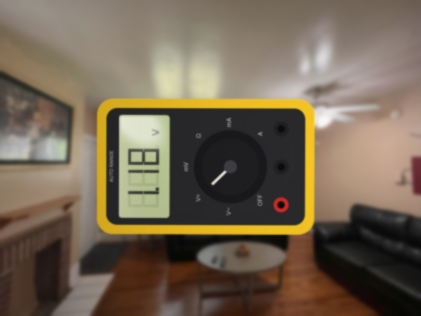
1.18 V
